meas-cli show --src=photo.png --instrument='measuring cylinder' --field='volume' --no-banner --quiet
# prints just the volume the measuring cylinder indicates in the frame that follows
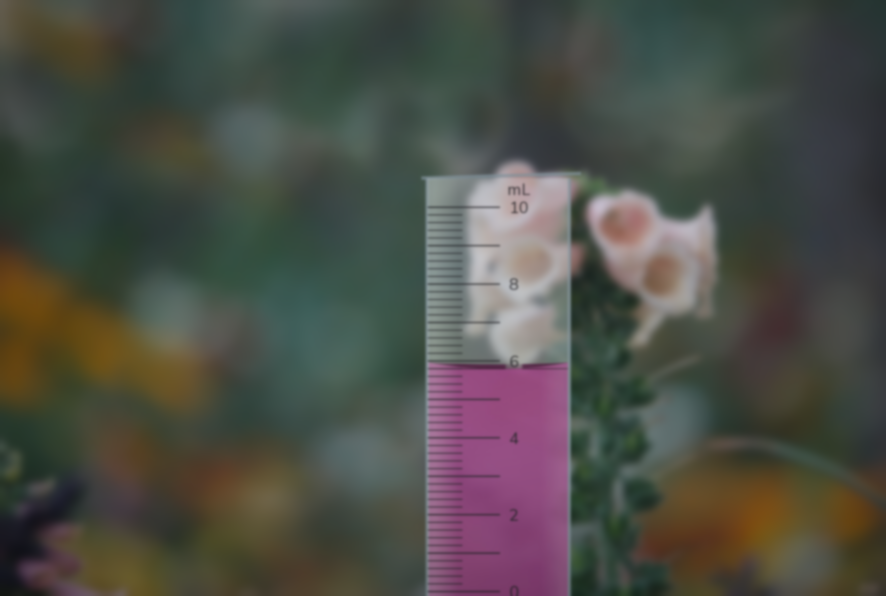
5.8 mL
